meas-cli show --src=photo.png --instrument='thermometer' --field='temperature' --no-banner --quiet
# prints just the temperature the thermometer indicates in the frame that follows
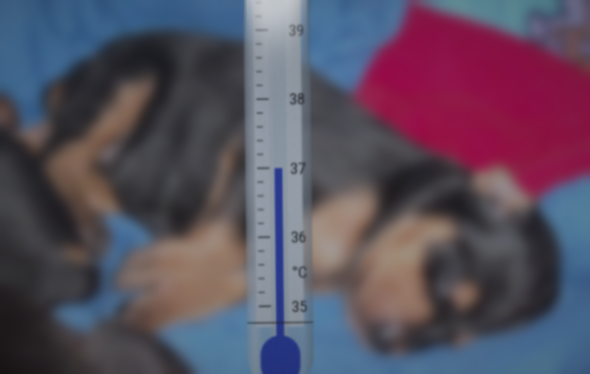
37 °C
